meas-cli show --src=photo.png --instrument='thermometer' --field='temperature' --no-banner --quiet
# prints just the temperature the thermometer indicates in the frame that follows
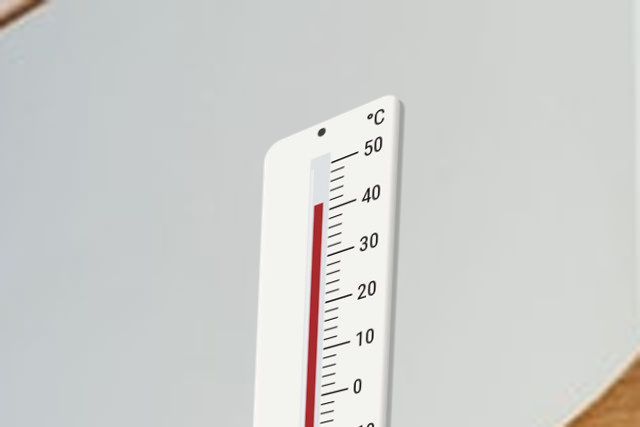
42 °C
